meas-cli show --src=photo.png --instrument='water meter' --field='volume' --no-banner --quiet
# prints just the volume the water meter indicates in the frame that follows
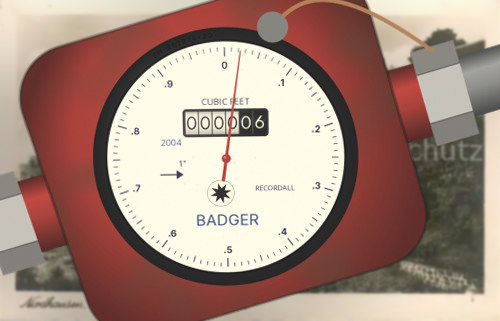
6.02 ft³
